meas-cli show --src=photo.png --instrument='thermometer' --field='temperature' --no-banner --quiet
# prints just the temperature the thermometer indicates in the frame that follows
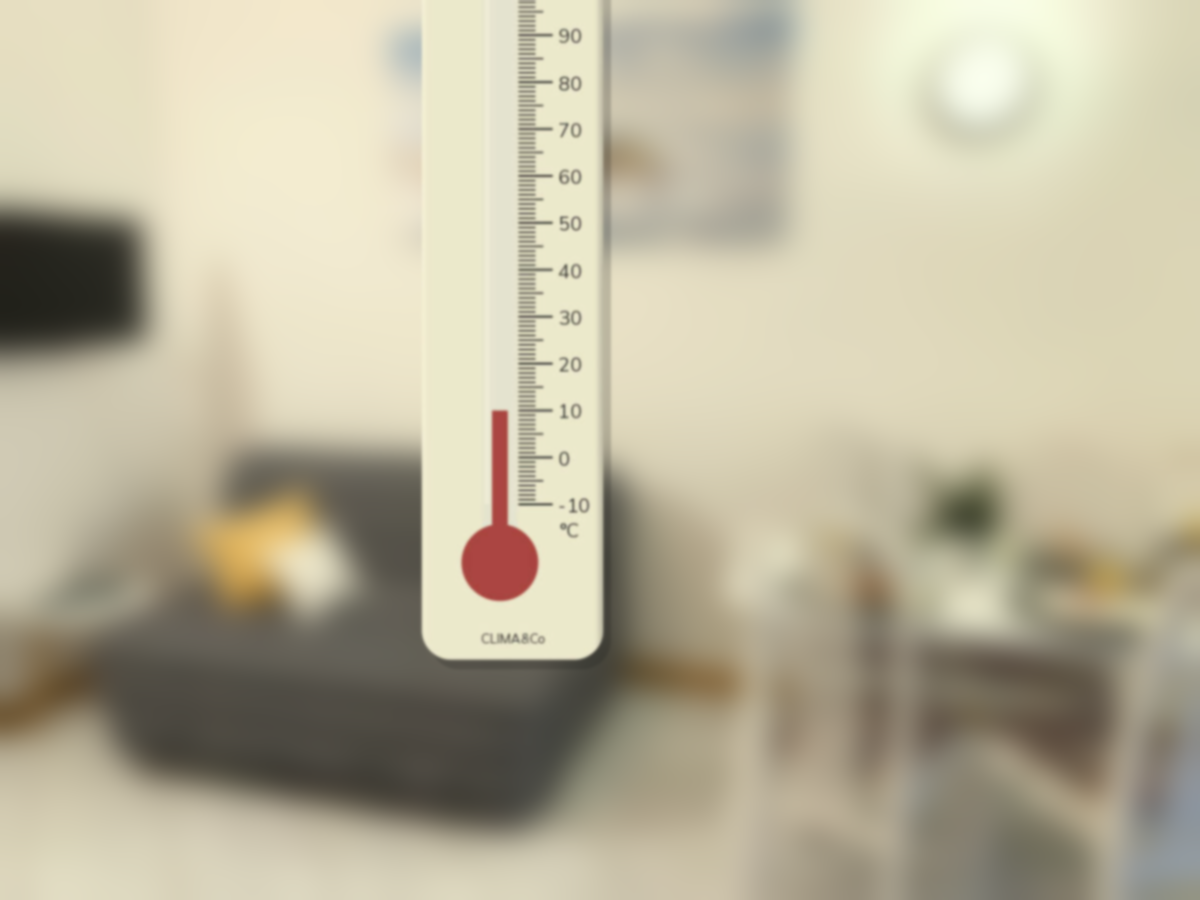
10 °C
